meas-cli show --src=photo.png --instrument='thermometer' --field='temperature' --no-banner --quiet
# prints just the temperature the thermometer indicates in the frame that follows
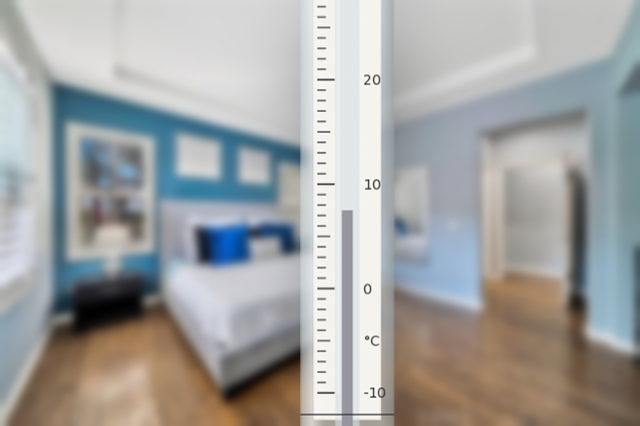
7.5 °C
